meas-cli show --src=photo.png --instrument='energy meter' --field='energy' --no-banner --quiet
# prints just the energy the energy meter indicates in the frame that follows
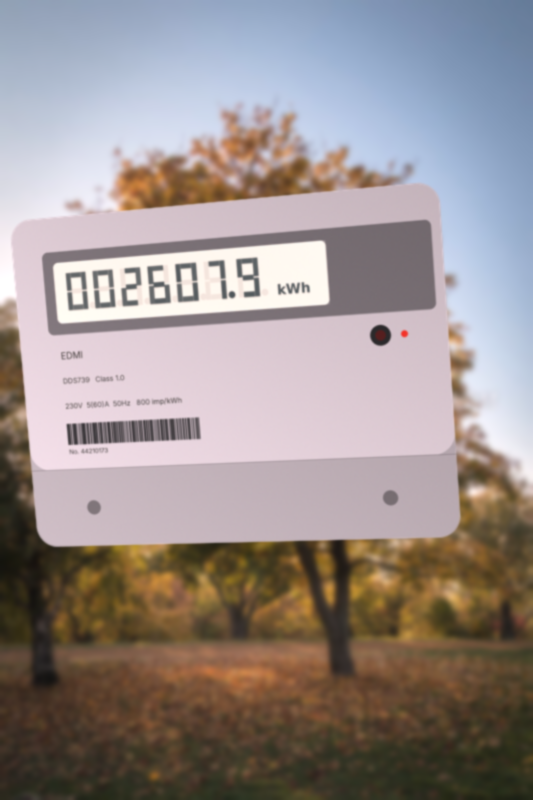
2607.9 kWh
